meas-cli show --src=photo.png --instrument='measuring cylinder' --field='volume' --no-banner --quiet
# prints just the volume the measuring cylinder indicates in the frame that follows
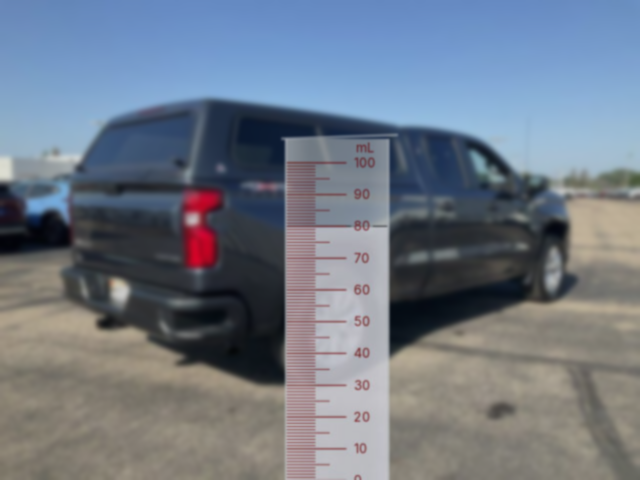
80 mL
